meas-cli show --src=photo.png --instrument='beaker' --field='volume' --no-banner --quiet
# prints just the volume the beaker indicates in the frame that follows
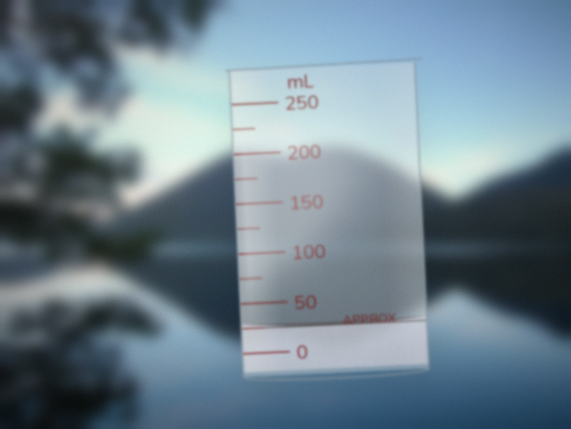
25 mL
